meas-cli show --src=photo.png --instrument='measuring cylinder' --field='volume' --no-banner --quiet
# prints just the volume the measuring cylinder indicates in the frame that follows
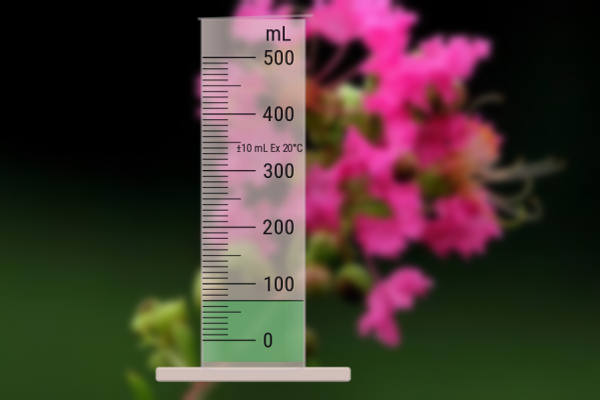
70 mL
